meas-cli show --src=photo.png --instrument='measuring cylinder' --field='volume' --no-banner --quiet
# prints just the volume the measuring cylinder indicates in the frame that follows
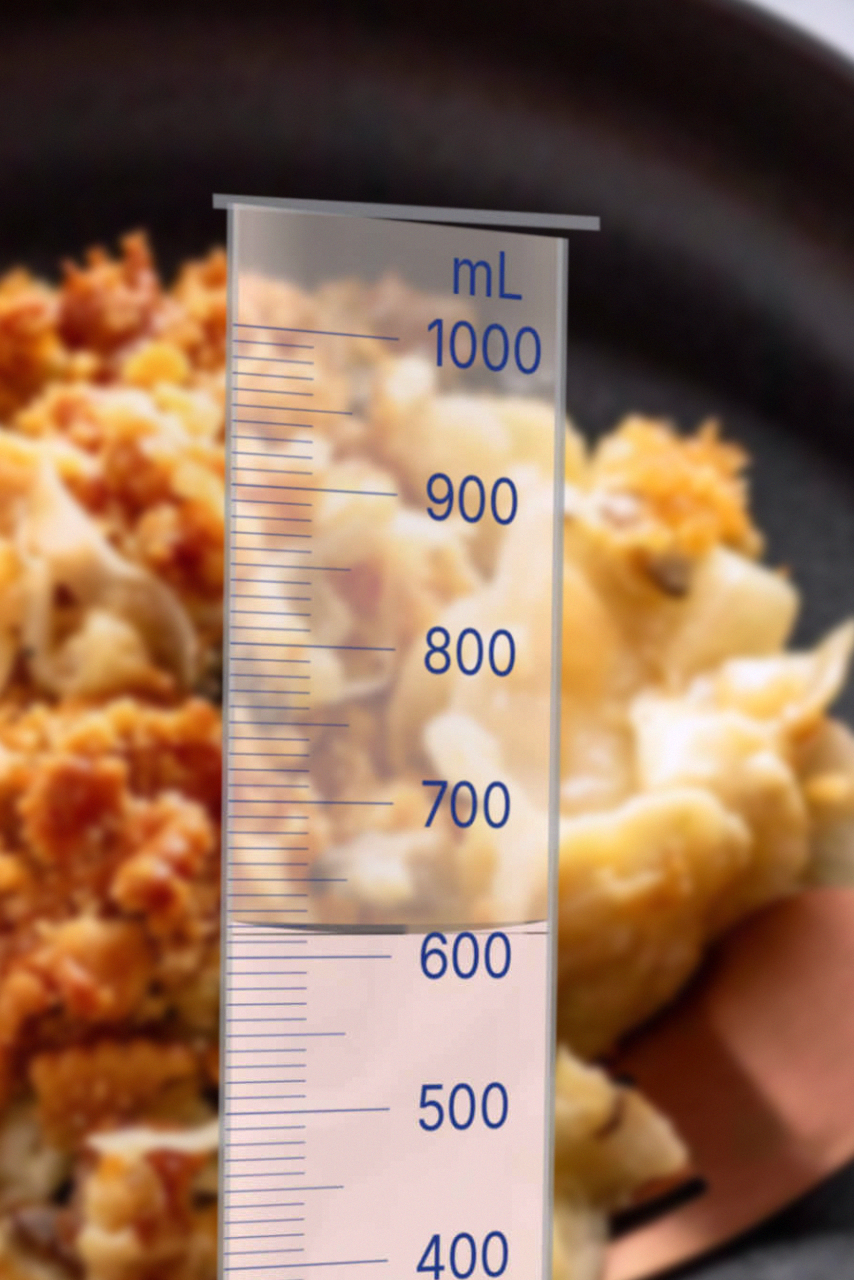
615 mL
